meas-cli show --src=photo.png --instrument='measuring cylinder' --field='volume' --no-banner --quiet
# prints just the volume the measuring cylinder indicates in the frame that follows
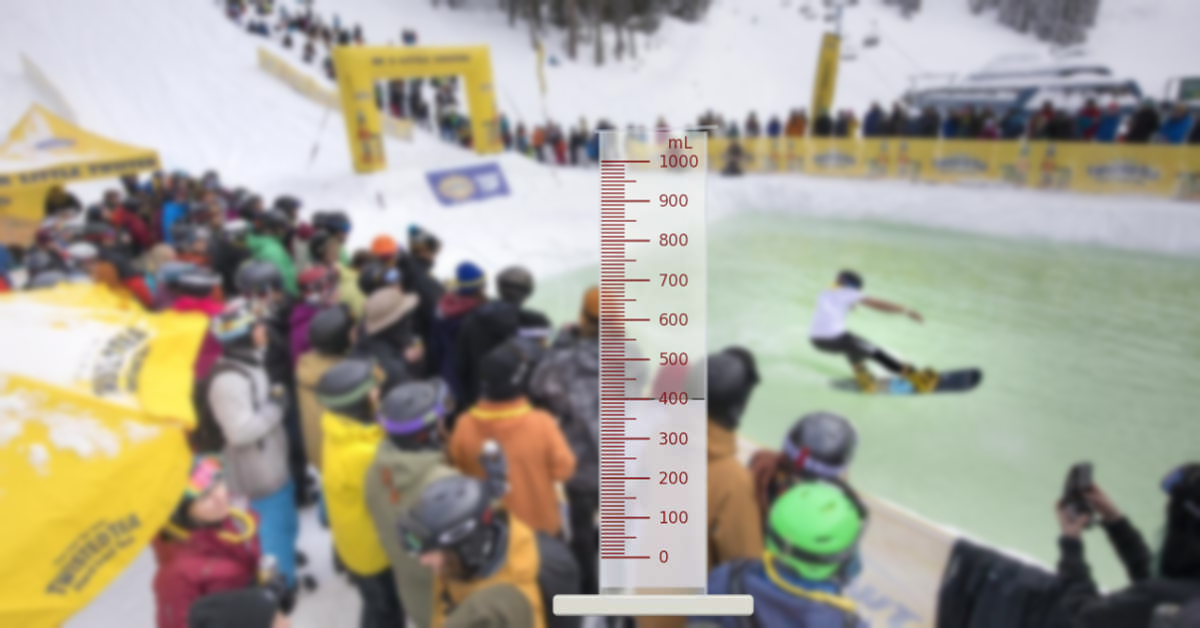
400 mL
